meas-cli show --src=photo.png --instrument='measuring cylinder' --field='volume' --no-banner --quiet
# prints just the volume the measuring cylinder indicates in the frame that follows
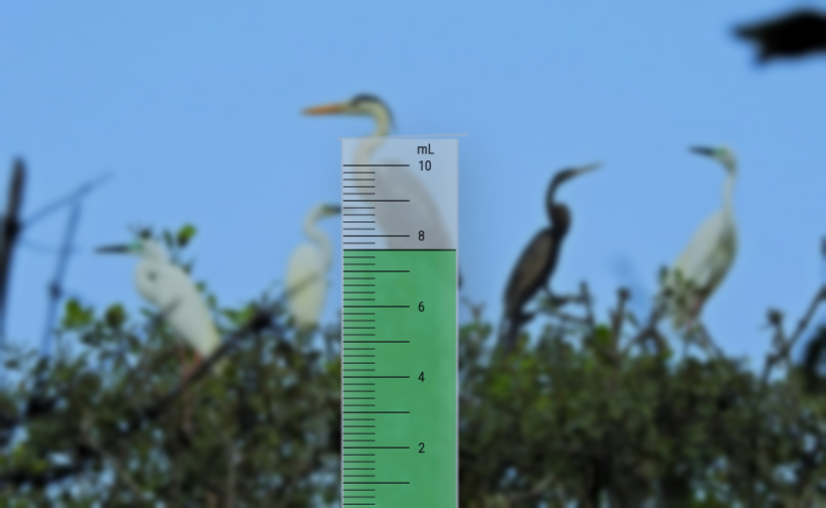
7.6 mL
